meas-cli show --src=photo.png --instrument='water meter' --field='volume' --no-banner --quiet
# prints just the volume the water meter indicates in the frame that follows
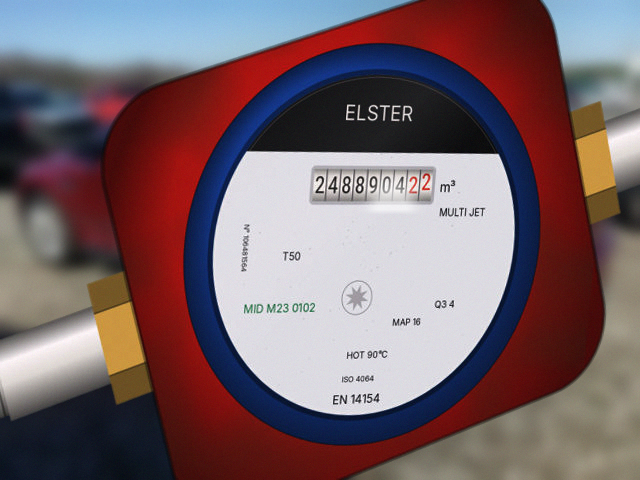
2488904.22 m³
